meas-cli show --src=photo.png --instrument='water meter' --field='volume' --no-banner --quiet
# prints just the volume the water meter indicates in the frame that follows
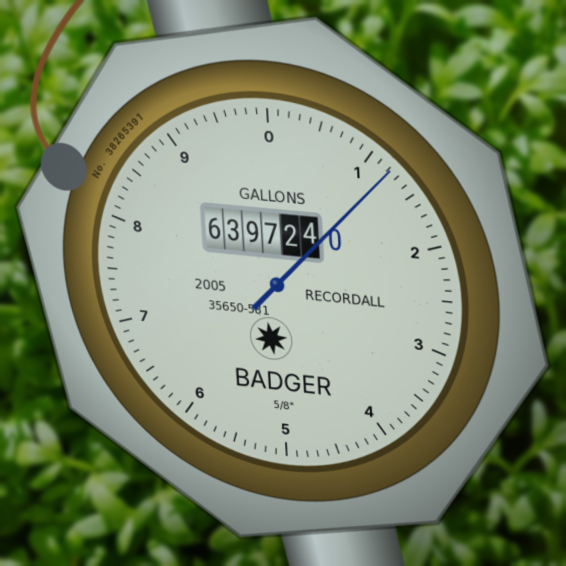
6397241.2 gal
